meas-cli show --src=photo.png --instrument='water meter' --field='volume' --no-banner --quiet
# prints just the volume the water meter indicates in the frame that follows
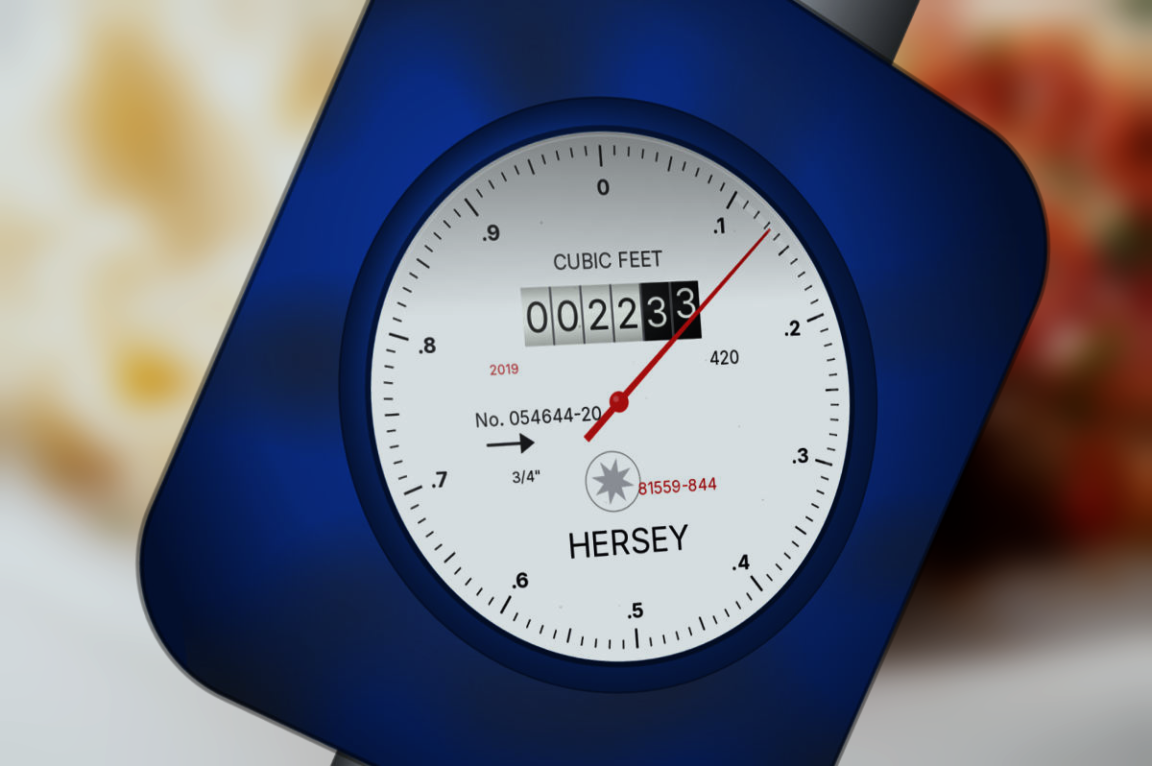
2233.13 ft³
